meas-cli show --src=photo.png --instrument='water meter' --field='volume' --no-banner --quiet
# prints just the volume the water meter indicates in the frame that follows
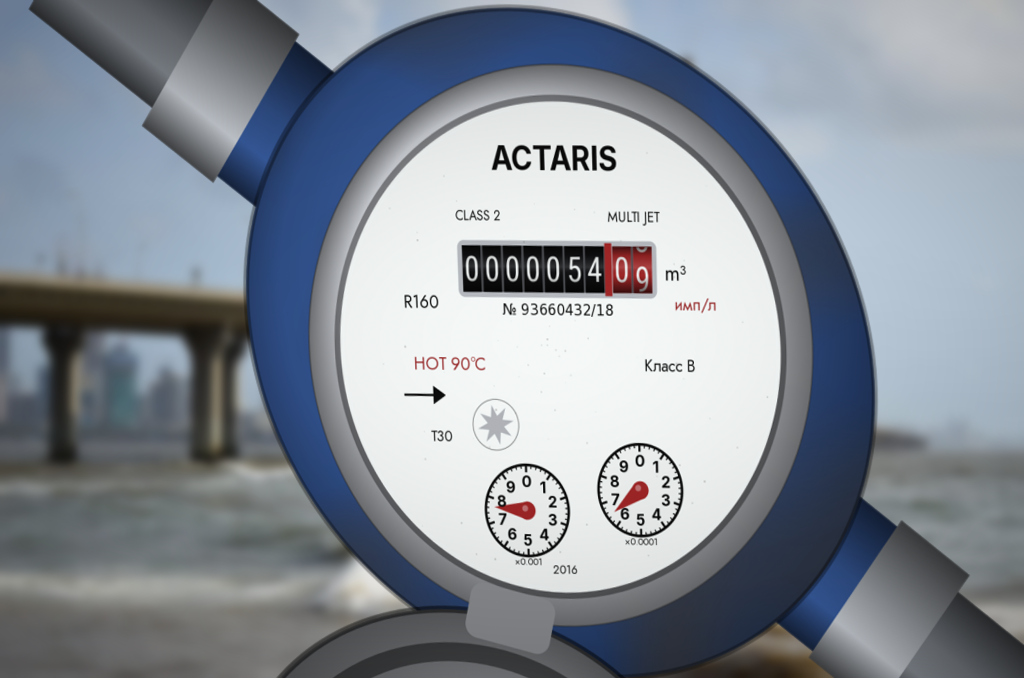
54.0876 m³
